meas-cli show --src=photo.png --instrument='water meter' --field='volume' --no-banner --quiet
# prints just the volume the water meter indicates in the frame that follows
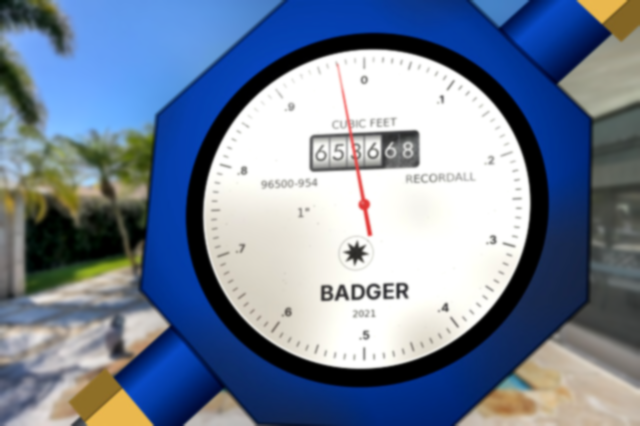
653667.97 ft³
